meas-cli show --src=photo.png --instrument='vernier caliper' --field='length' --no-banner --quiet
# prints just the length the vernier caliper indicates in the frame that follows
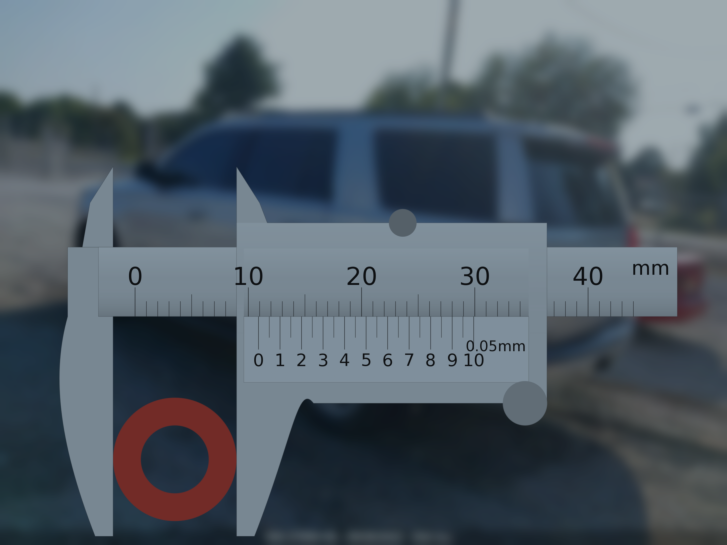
10.9 mm
